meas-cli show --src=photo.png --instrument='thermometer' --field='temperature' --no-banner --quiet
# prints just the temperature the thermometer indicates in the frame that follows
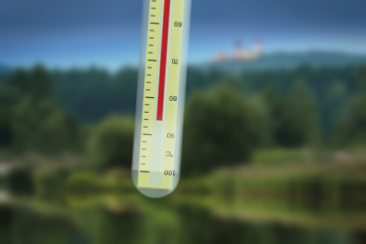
86 °C
